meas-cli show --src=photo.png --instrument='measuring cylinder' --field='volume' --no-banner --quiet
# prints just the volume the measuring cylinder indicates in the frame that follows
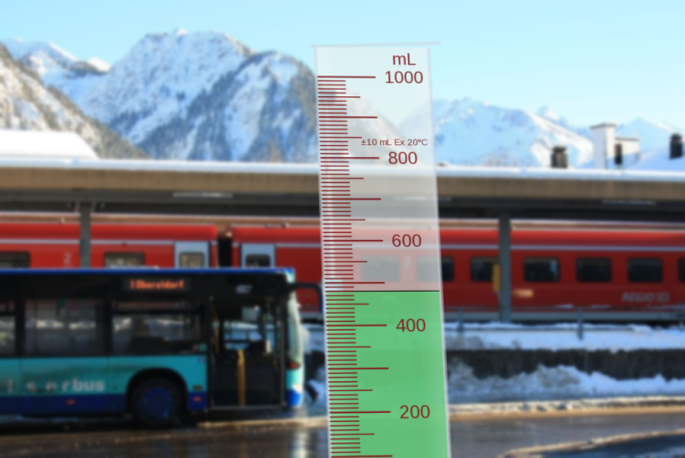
480 mL
